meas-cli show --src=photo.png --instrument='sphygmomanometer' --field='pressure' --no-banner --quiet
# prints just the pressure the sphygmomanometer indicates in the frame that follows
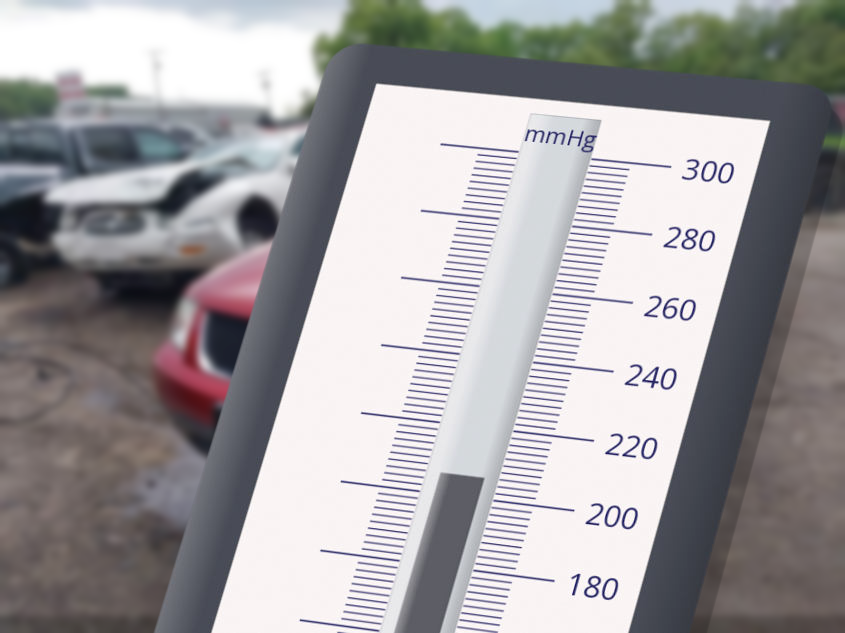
206 mmHg
